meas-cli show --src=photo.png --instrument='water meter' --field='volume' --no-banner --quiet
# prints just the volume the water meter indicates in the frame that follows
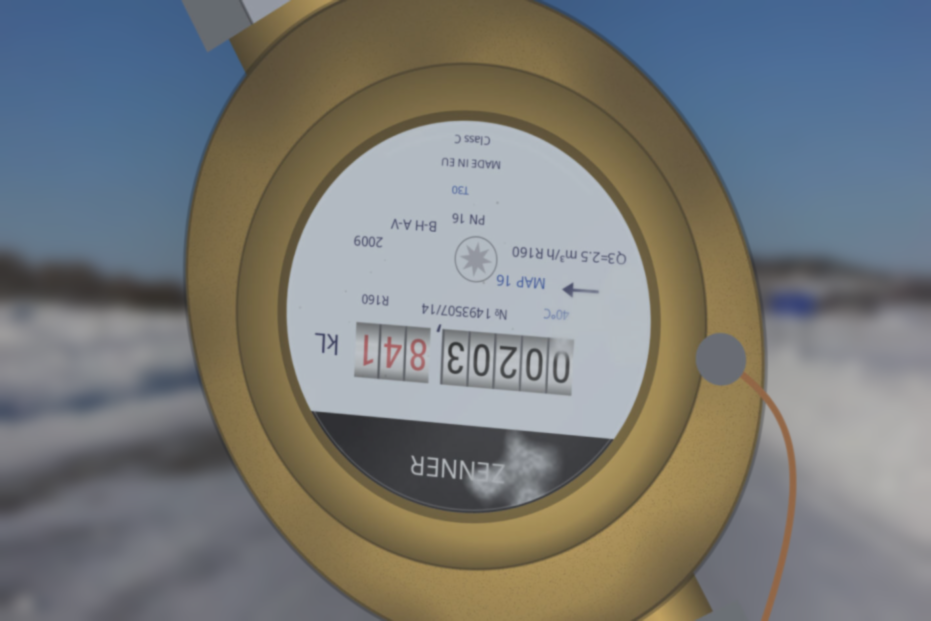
203.841 kL
